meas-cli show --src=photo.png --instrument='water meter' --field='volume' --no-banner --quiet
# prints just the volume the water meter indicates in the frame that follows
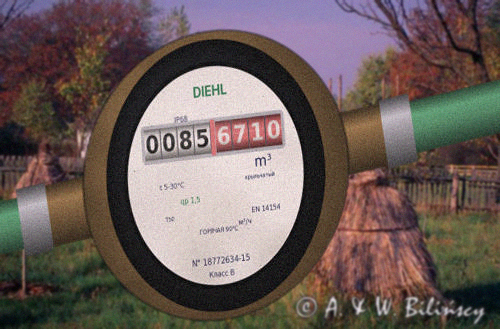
85.6710 m³
